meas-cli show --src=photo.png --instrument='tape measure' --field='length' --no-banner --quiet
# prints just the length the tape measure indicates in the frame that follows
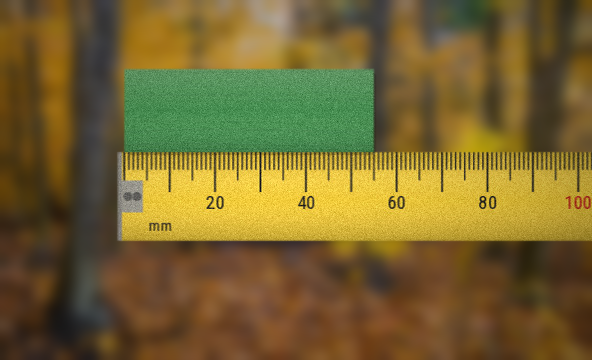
55 mm
